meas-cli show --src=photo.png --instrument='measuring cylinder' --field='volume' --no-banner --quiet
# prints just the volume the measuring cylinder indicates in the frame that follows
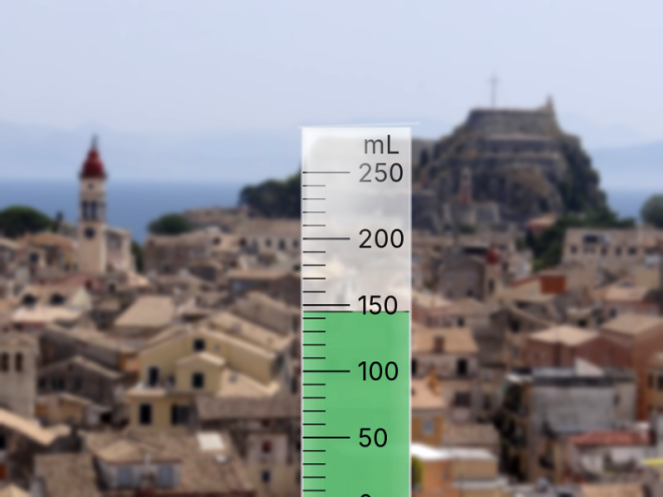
145 mL
